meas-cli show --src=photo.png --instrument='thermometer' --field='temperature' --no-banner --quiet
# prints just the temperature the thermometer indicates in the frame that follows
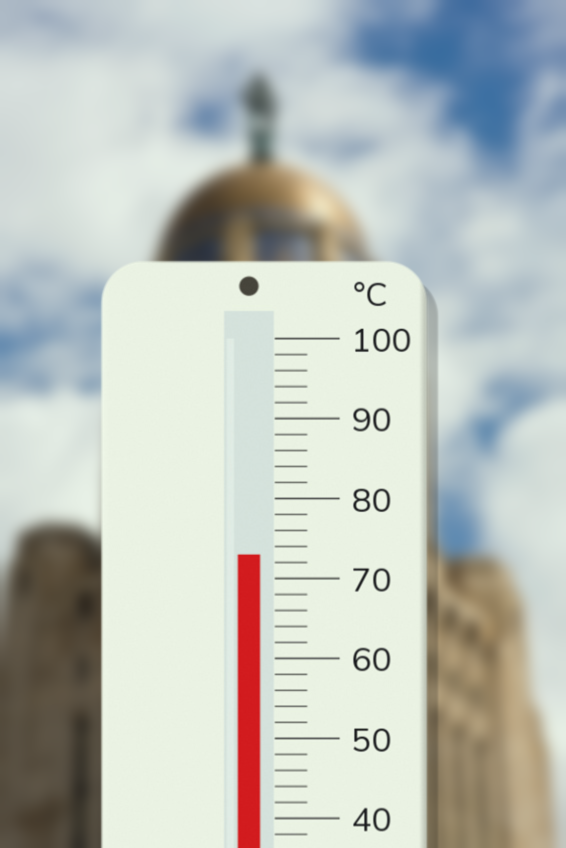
73 °C
